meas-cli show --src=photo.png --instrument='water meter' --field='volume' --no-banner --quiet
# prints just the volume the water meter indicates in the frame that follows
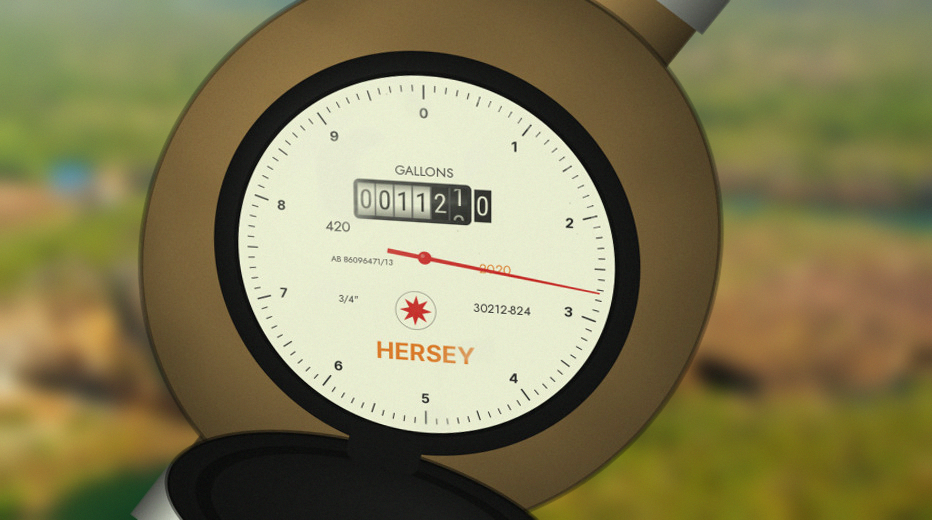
11212.7 gal
